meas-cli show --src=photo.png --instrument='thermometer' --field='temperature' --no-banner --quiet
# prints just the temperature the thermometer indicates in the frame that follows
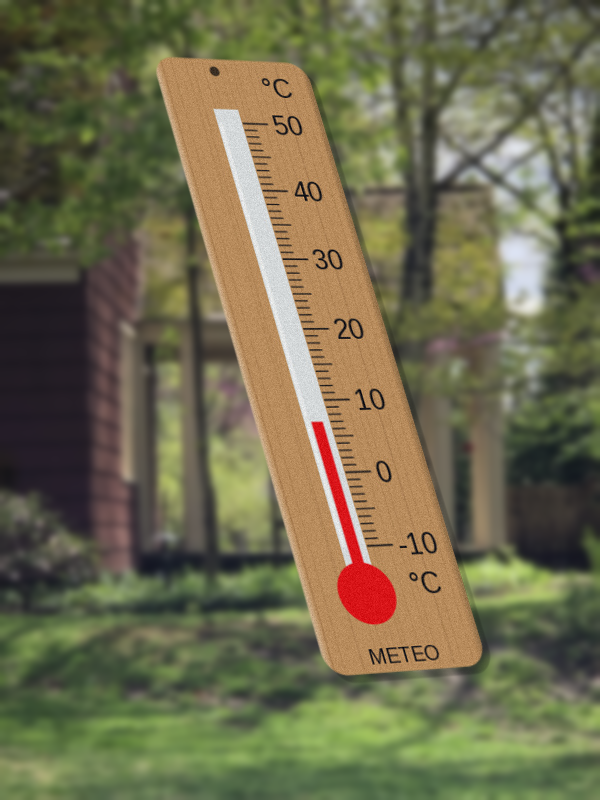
7 °C
